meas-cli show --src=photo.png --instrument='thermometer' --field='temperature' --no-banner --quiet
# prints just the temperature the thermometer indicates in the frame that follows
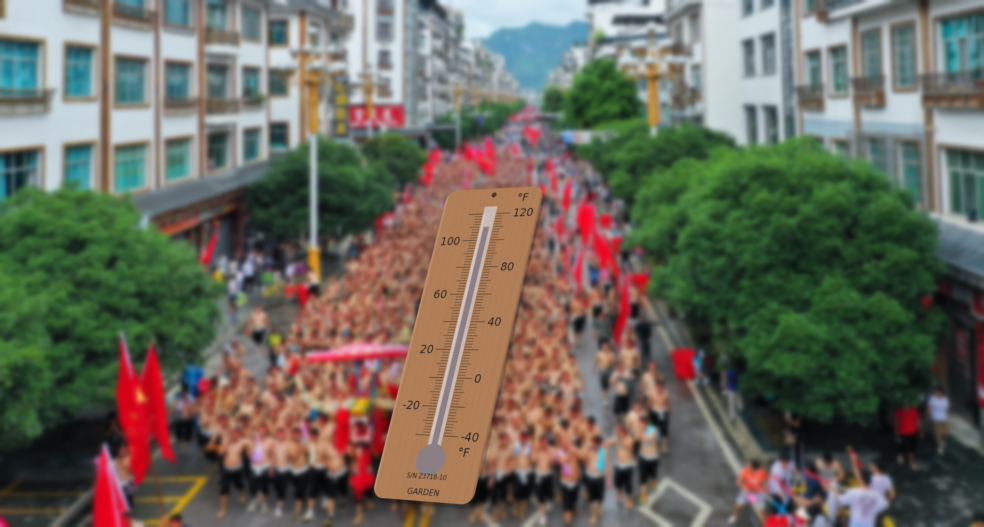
110 °F
